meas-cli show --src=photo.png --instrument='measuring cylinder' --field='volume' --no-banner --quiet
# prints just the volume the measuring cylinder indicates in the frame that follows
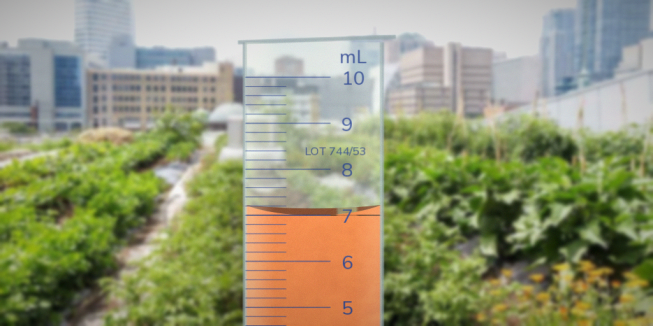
7 mL
